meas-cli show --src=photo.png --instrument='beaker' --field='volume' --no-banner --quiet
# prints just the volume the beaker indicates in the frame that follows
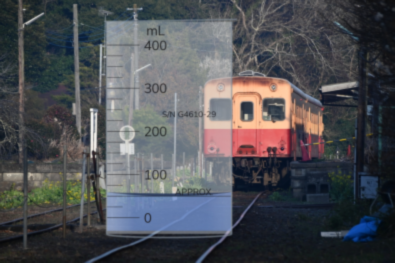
50 mL
